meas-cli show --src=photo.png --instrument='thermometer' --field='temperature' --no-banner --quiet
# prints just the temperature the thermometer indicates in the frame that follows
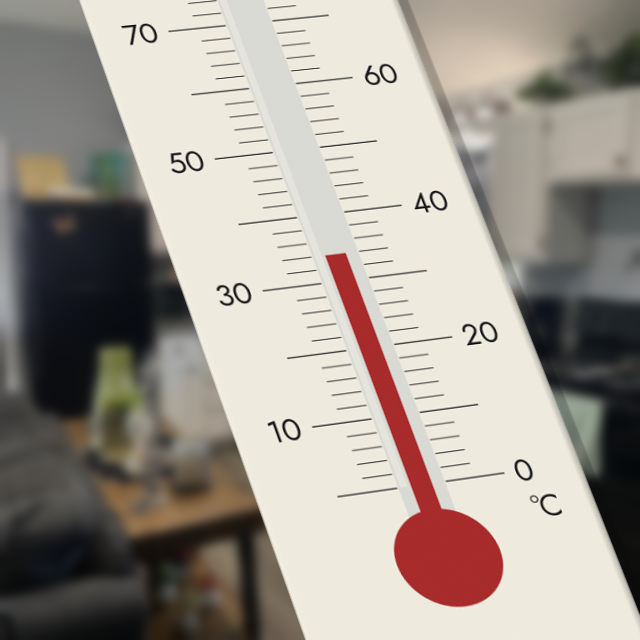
34 °C
